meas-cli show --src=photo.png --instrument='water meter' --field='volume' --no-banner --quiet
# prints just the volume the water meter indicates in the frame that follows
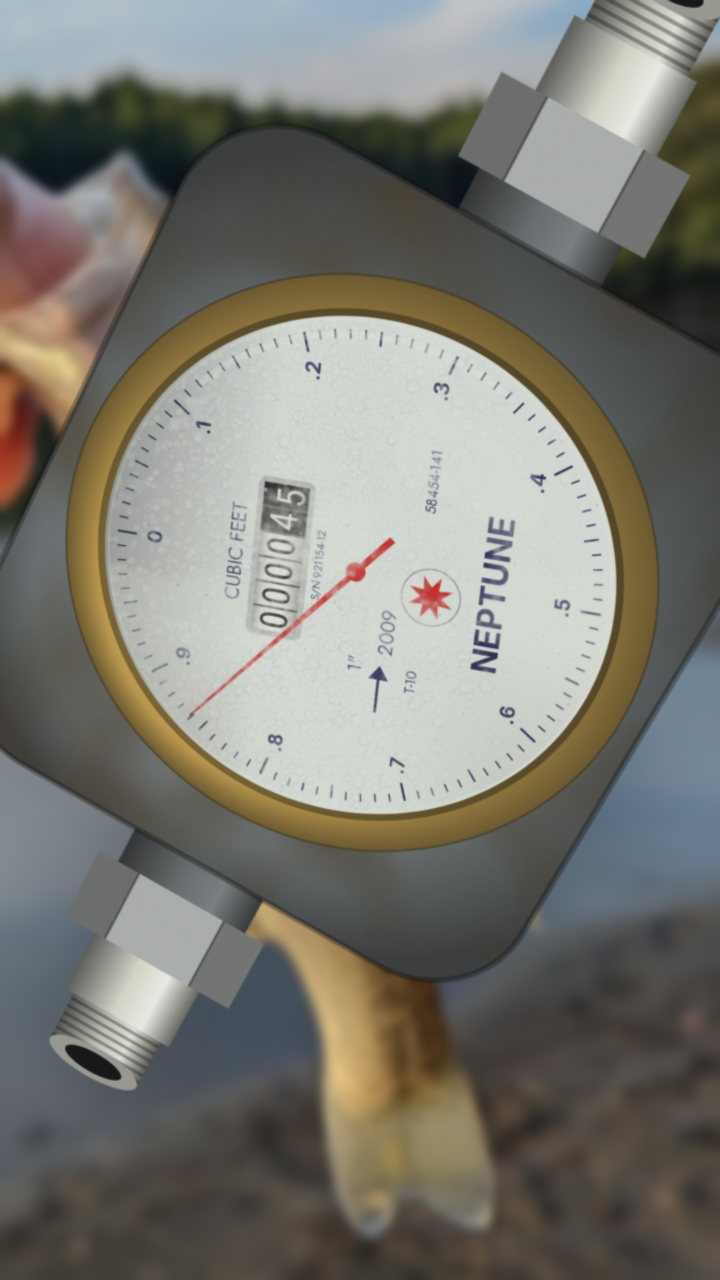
44.86 ft³
